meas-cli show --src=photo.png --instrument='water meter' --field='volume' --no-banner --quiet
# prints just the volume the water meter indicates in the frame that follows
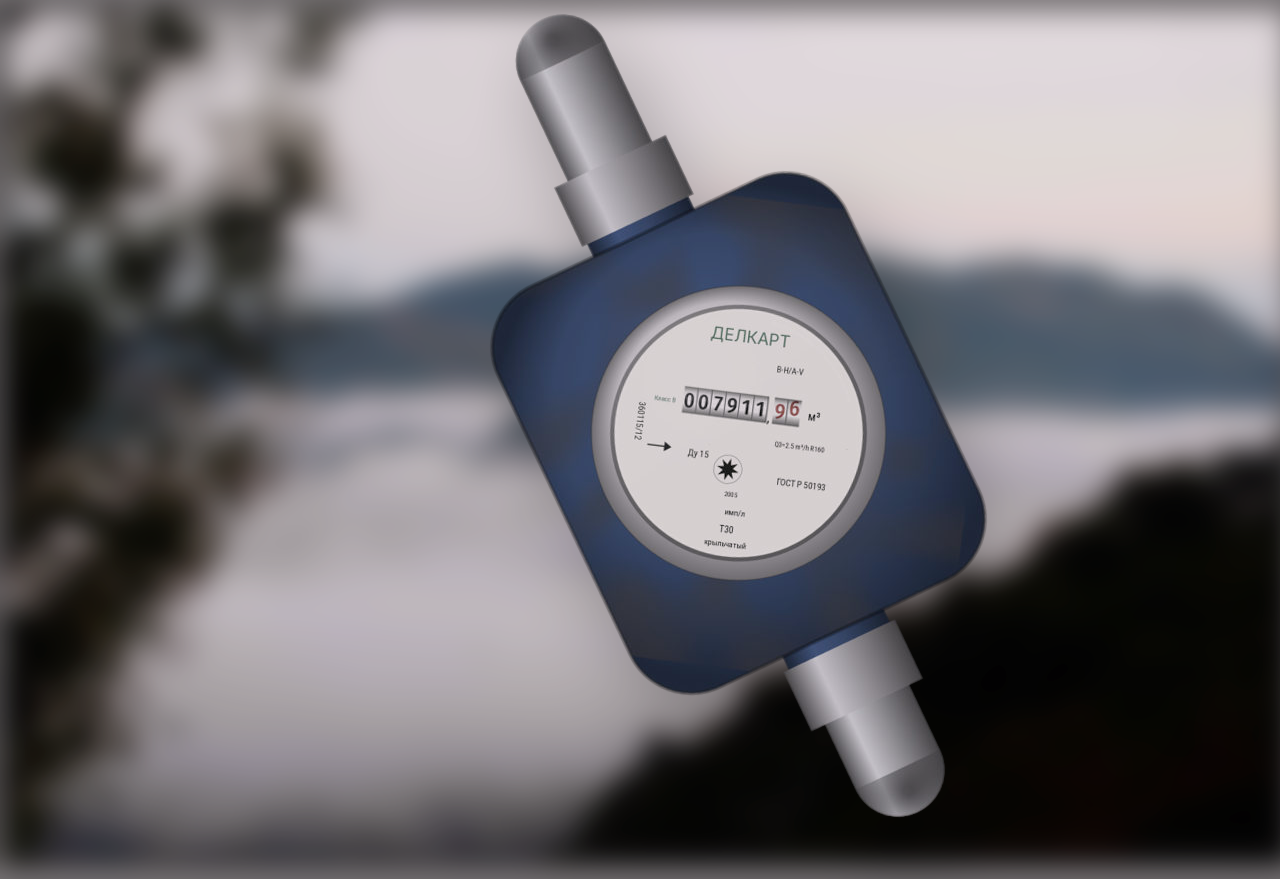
7911.96 m³
